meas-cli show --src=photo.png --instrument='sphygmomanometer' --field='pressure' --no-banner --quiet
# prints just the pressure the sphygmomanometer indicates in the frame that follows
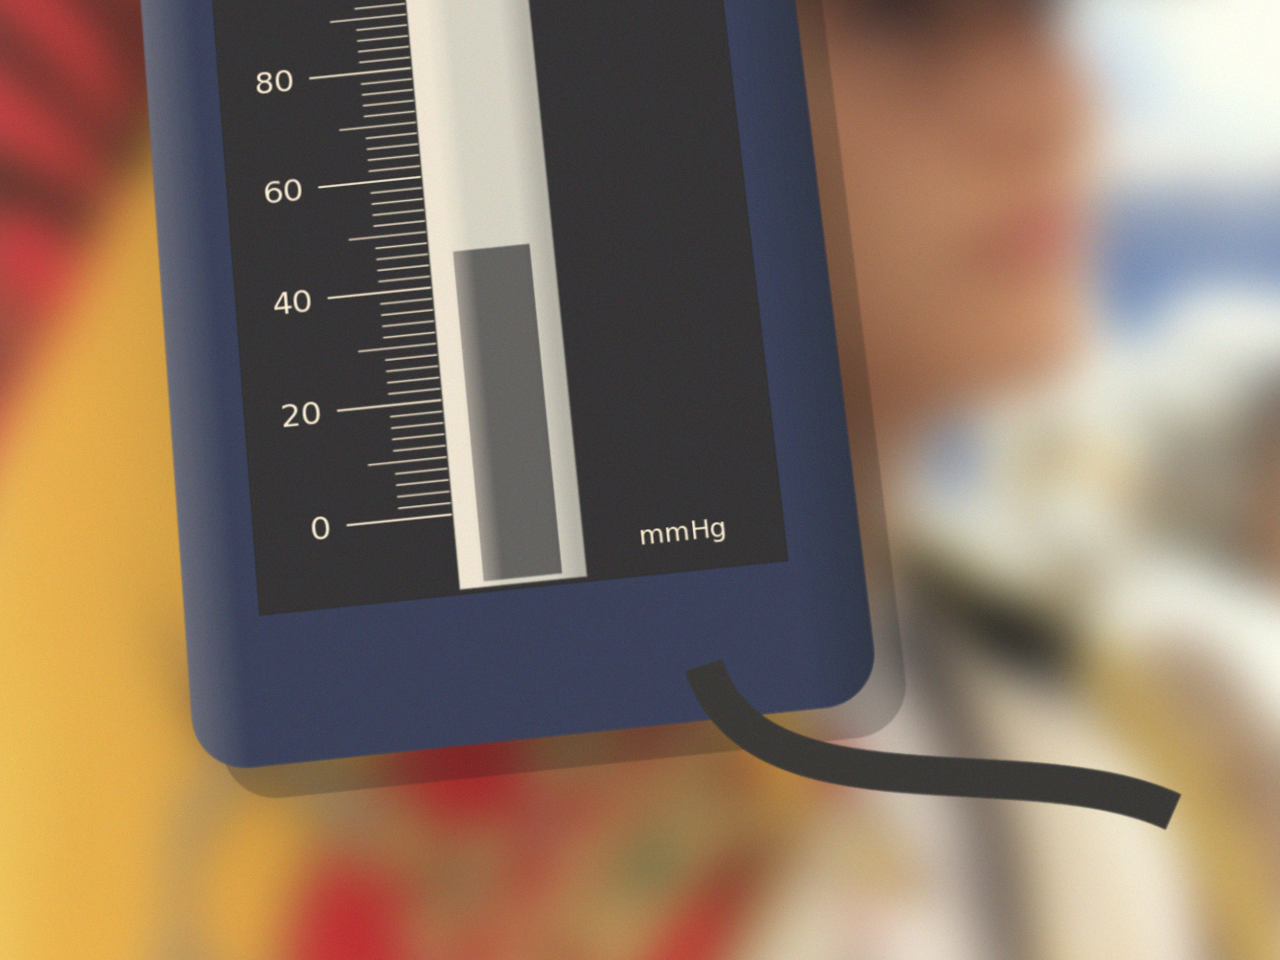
46 mmHg
